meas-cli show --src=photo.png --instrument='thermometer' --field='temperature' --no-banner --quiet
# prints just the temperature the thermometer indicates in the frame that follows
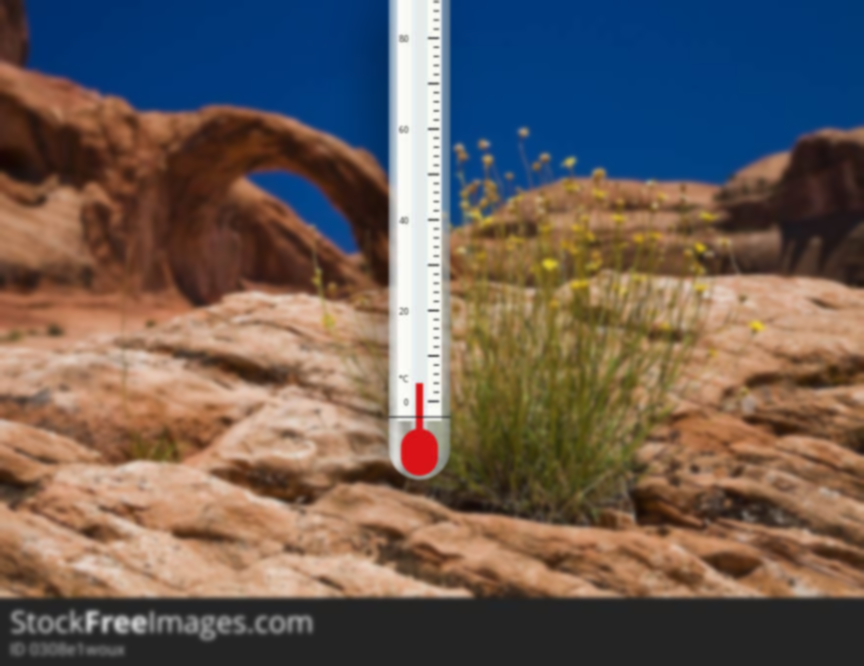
4 °C
